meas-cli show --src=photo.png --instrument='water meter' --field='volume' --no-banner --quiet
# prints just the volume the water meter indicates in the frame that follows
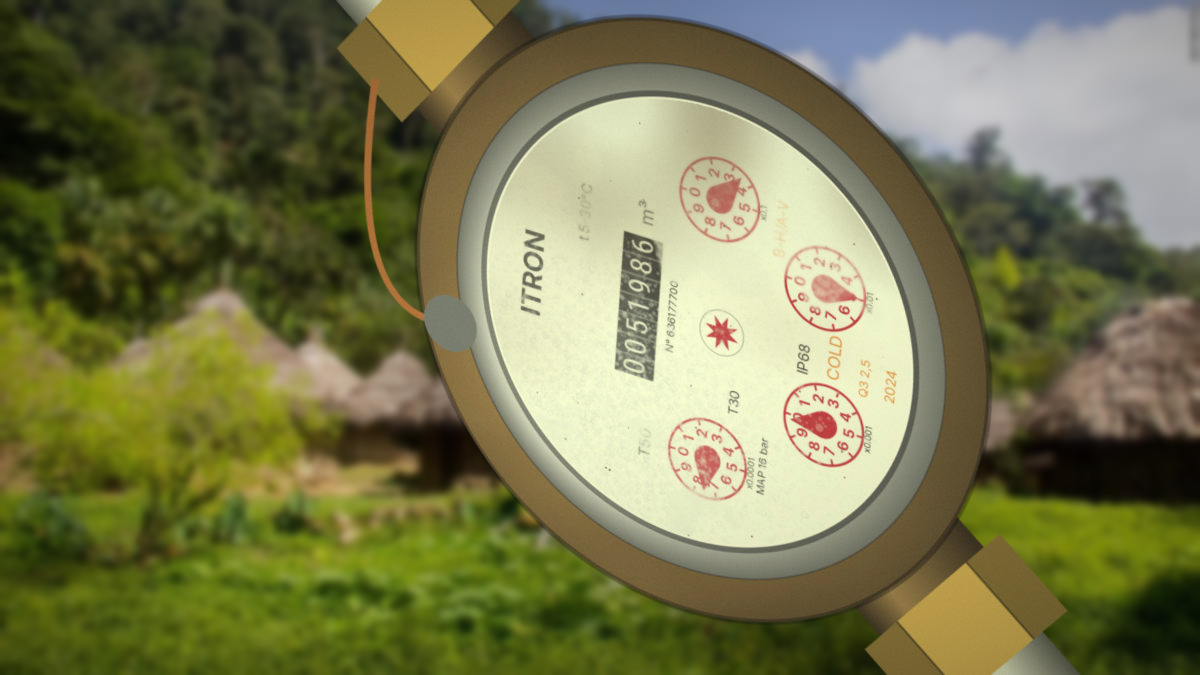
51986.3497 m³
